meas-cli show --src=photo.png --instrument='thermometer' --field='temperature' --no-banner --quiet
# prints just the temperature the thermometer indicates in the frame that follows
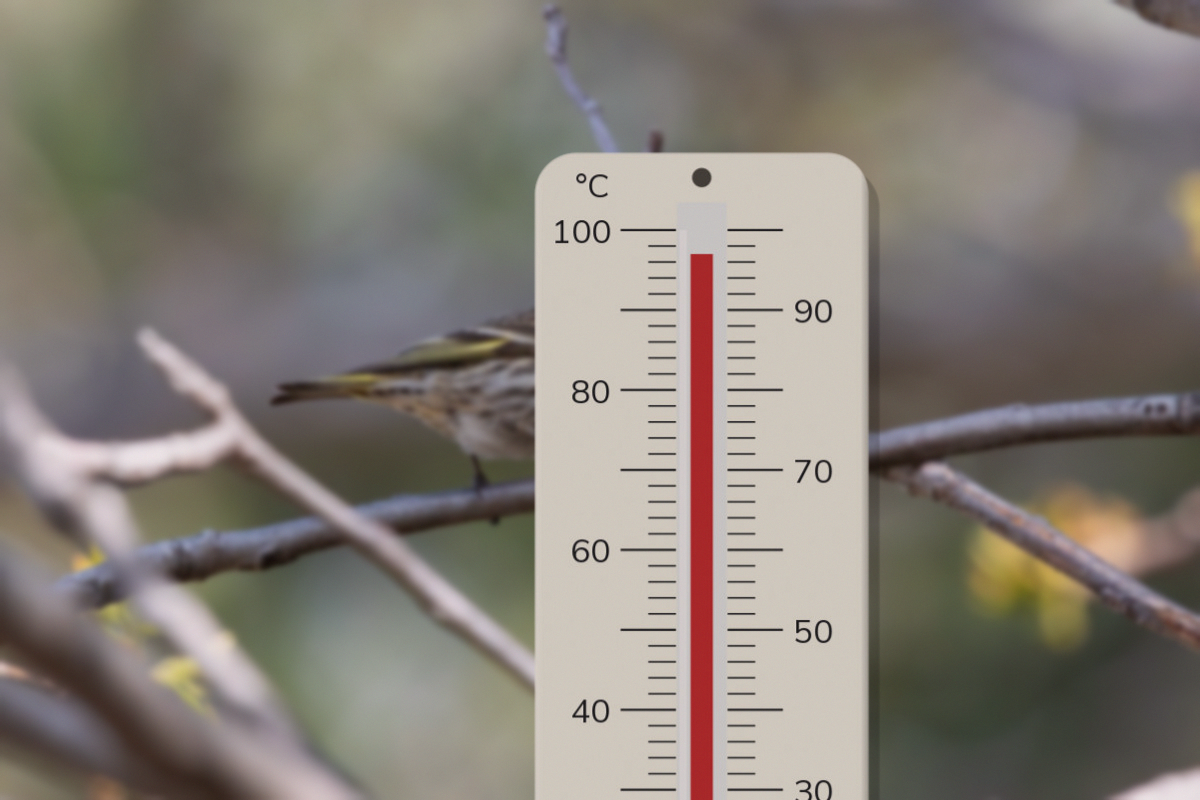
97 °C
